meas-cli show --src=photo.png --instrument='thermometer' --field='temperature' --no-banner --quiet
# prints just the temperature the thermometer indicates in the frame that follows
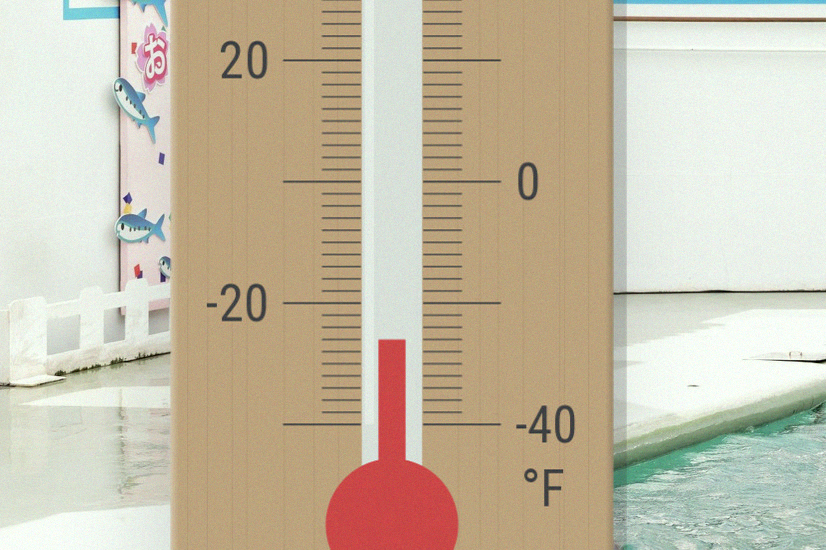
-26 °F
